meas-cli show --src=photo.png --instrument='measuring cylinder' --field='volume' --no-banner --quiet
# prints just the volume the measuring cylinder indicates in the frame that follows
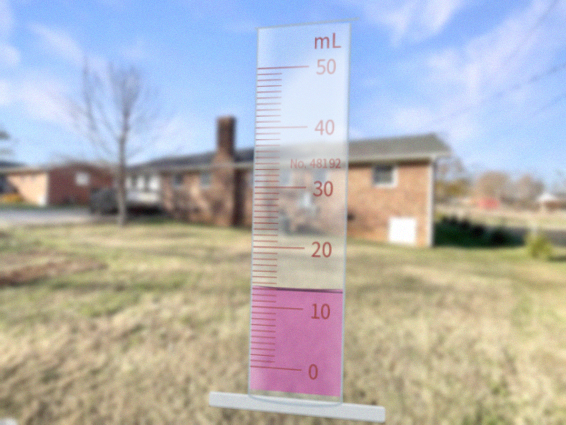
13 mL
